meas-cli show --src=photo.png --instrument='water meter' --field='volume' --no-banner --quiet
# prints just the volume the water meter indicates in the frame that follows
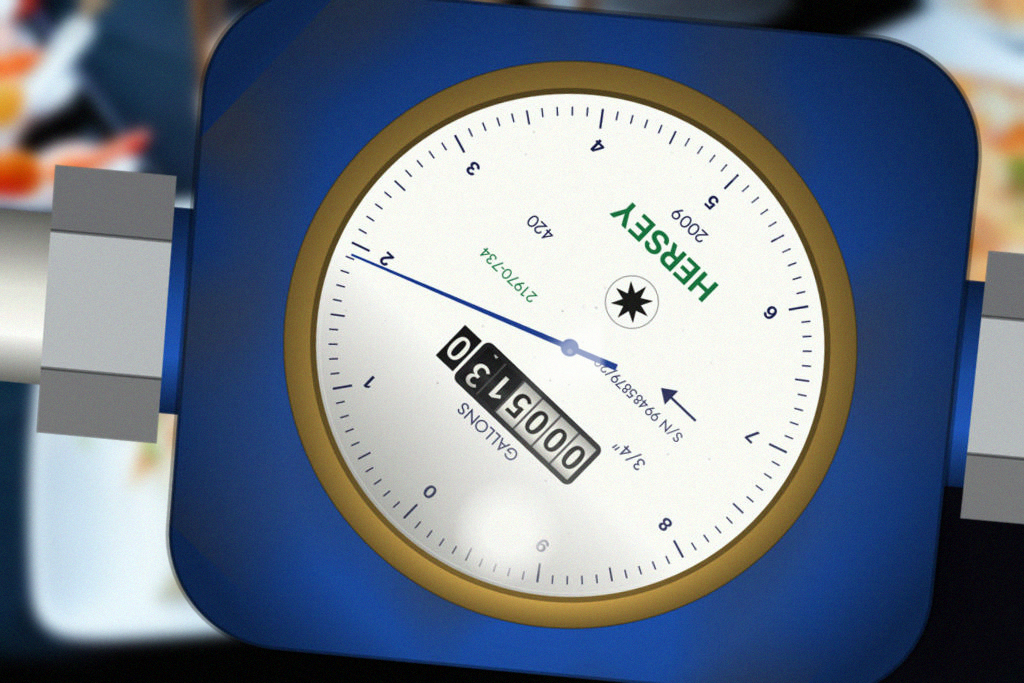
5131.9 gal
